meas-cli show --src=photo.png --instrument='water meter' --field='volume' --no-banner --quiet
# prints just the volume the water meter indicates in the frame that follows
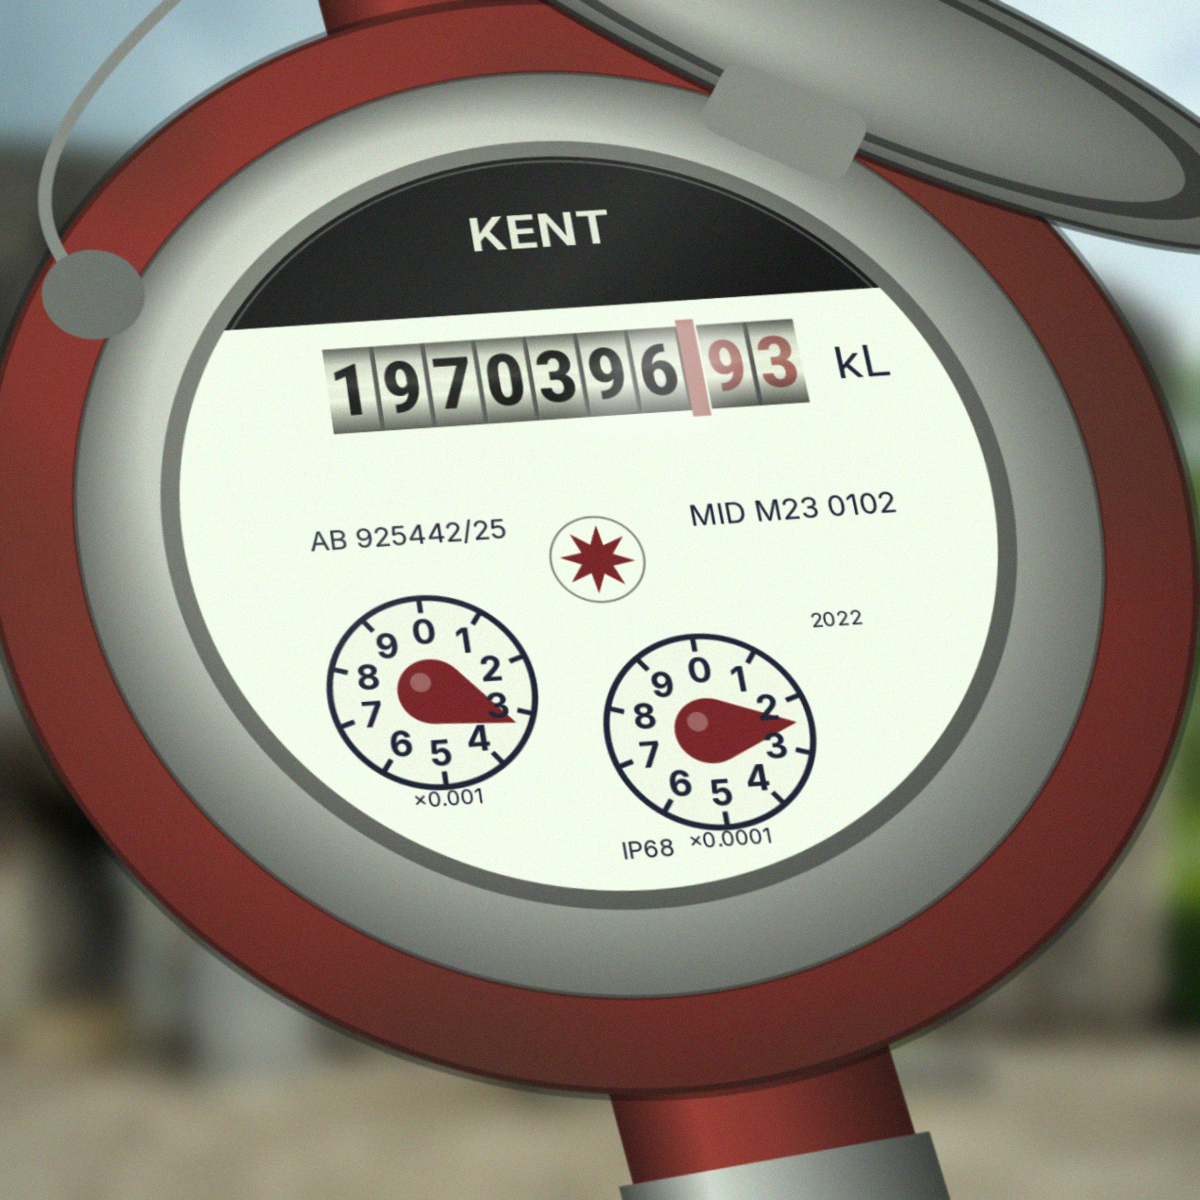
1970396.9332 kL
